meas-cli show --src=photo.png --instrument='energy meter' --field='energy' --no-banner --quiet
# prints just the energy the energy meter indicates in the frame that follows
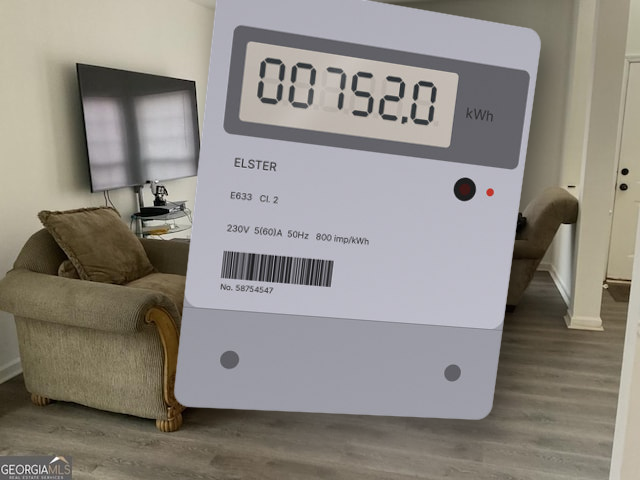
752.0 kWh
